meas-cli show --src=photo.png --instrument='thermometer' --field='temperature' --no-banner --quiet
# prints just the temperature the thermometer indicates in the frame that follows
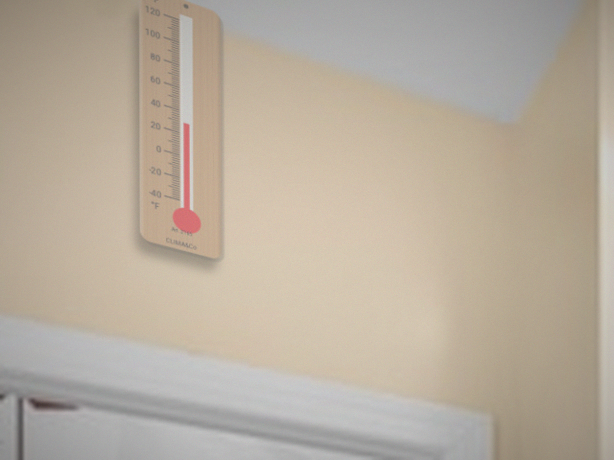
30 °F
